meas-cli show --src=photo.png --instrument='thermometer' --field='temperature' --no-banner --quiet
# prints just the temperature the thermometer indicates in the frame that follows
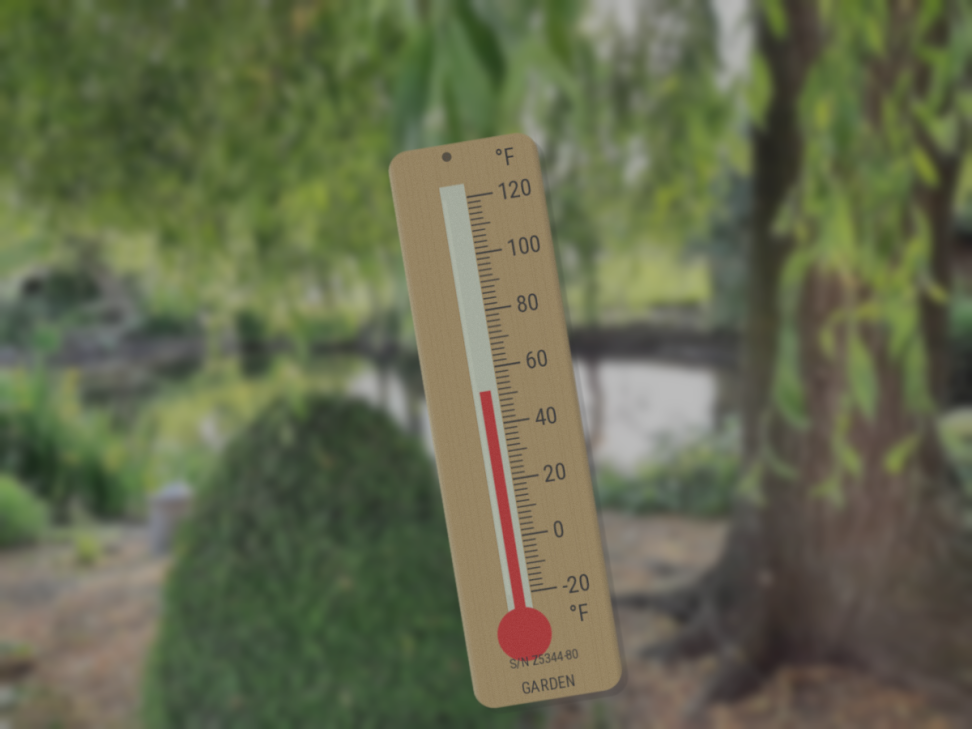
52 °F
